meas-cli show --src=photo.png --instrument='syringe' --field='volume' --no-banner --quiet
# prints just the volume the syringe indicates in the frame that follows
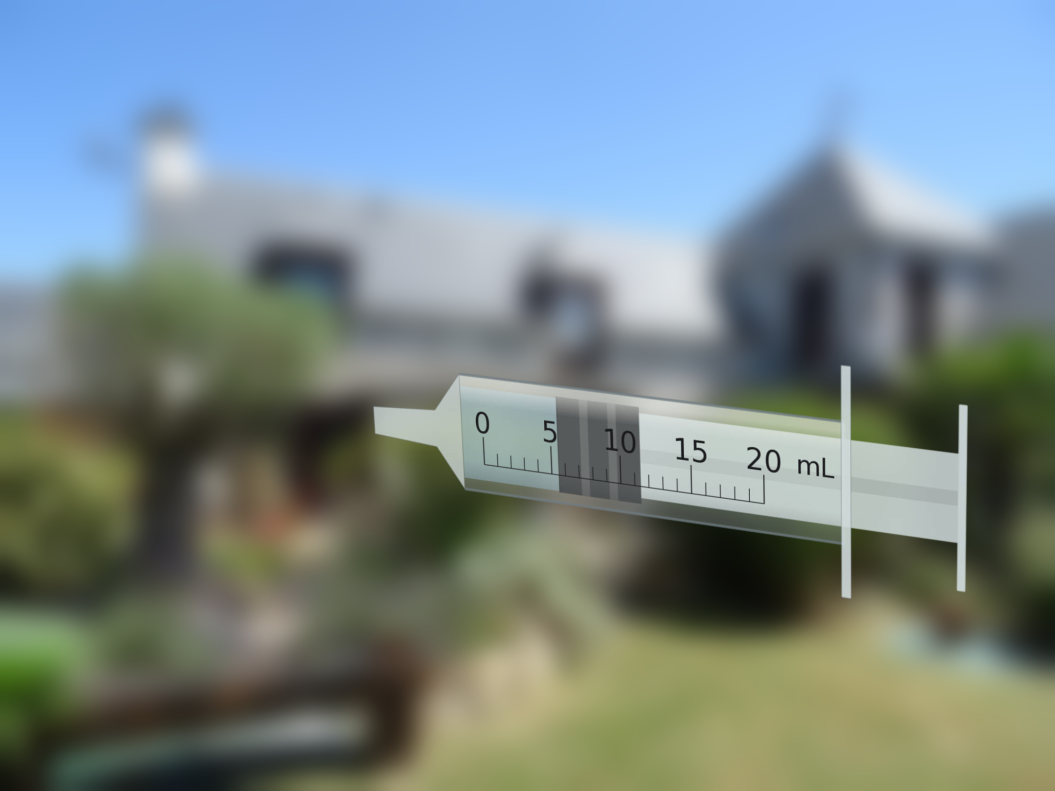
5.5 mL
